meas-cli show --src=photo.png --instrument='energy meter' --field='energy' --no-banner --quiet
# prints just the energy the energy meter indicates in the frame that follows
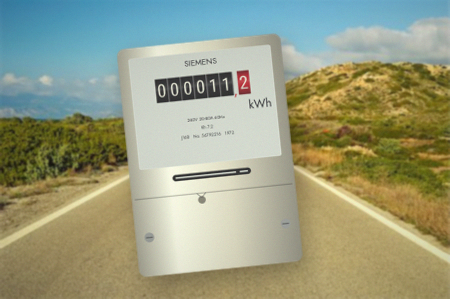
11.2 kWh
